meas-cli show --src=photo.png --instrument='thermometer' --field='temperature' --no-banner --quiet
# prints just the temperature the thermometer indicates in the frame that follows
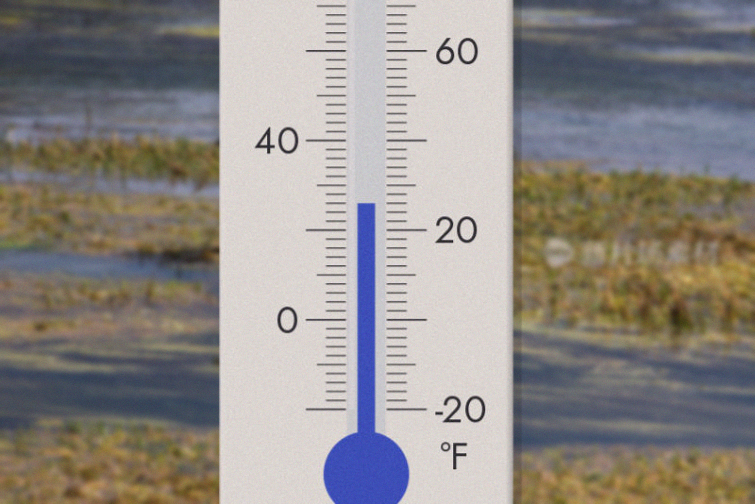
26 °F
